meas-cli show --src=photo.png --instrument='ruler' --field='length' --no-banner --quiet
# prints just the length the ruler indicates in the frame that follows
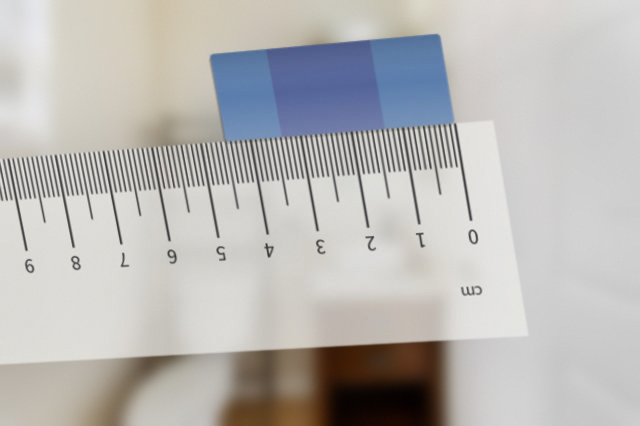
4.5 cm
